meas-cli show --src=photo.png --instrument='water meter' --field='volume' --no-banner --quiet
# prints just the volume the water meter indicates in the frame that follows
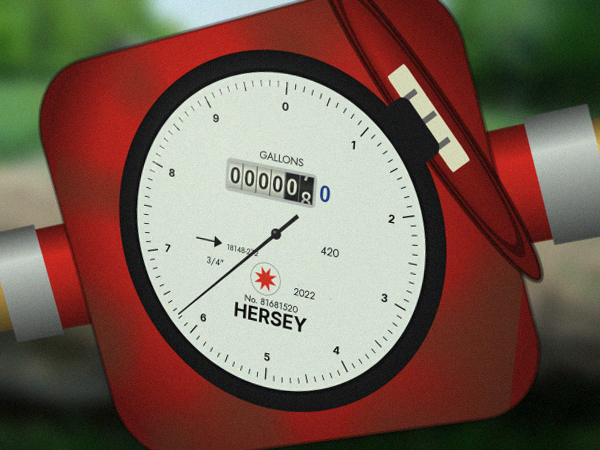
76.2 gal
